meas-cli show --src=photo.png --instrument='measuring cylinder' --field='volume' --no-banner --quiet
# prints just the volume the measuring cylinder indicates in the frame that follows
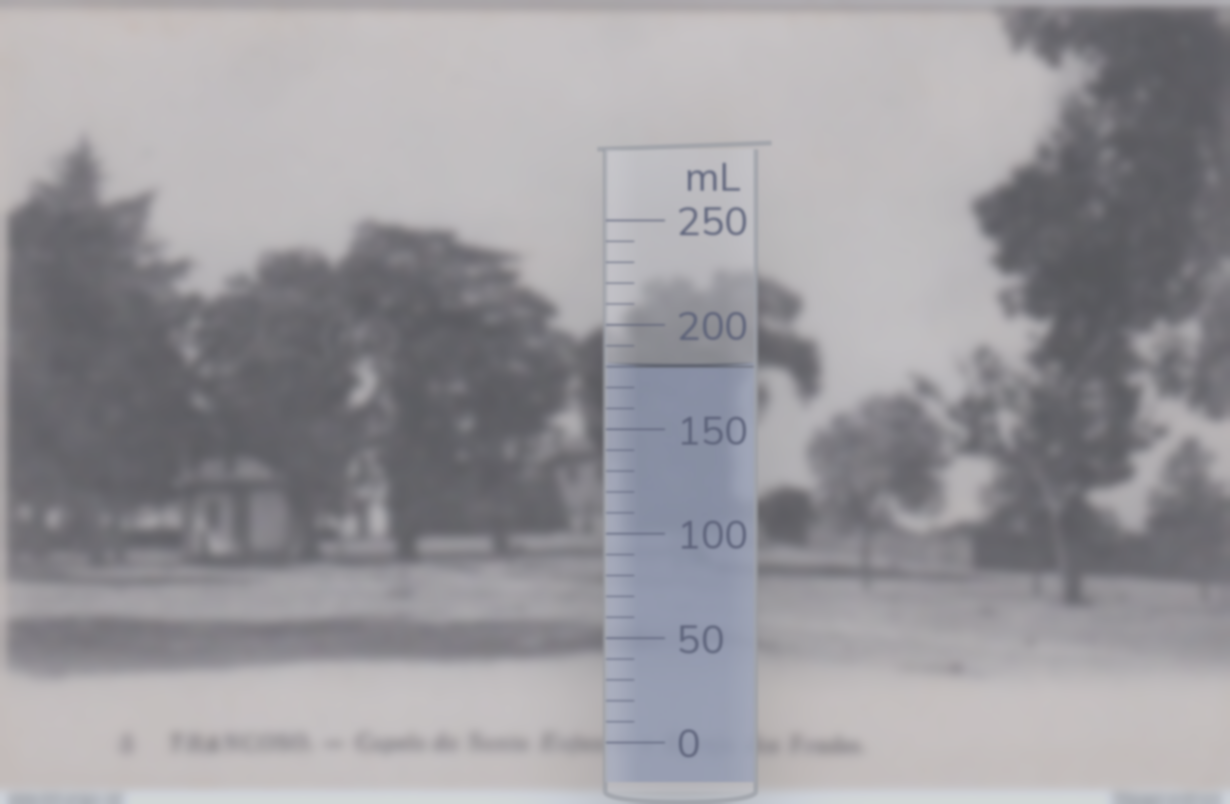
180 mL
